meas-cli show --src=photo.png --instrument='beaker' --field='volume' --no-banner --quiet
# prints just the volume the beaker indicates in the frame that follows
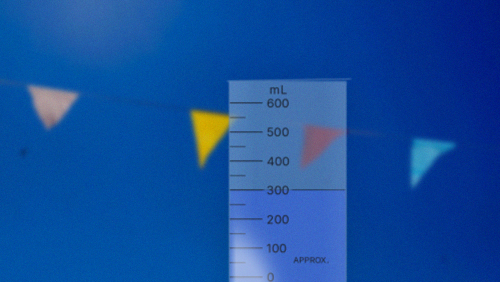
300 mL
